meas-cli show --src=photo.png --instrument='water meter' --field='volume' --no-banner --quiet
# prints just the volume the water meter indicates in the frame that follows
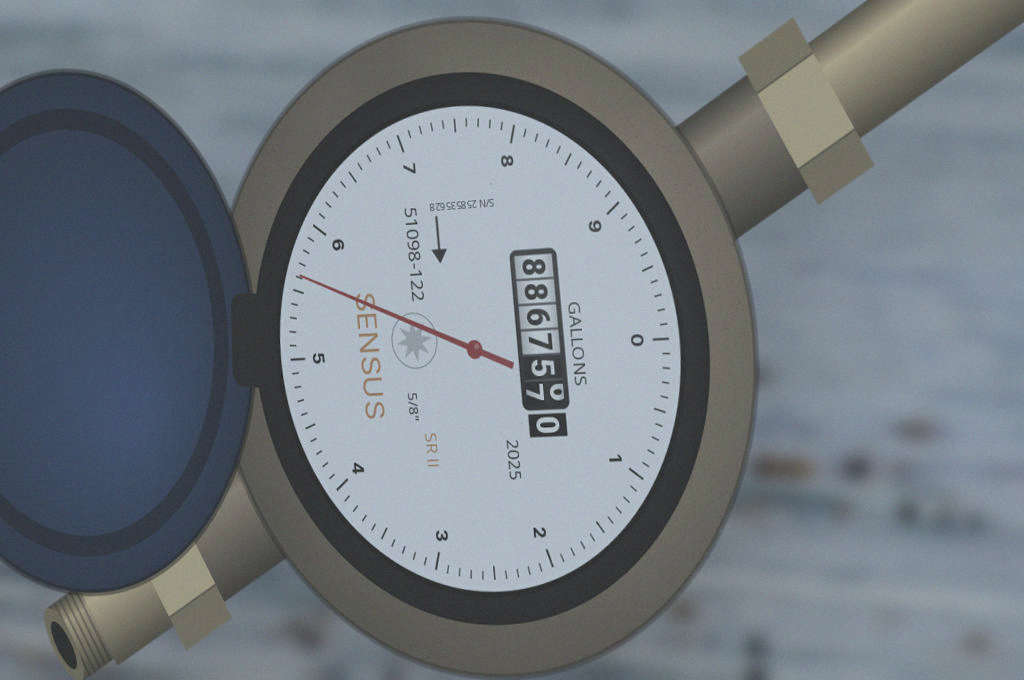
8867565.6 gal
